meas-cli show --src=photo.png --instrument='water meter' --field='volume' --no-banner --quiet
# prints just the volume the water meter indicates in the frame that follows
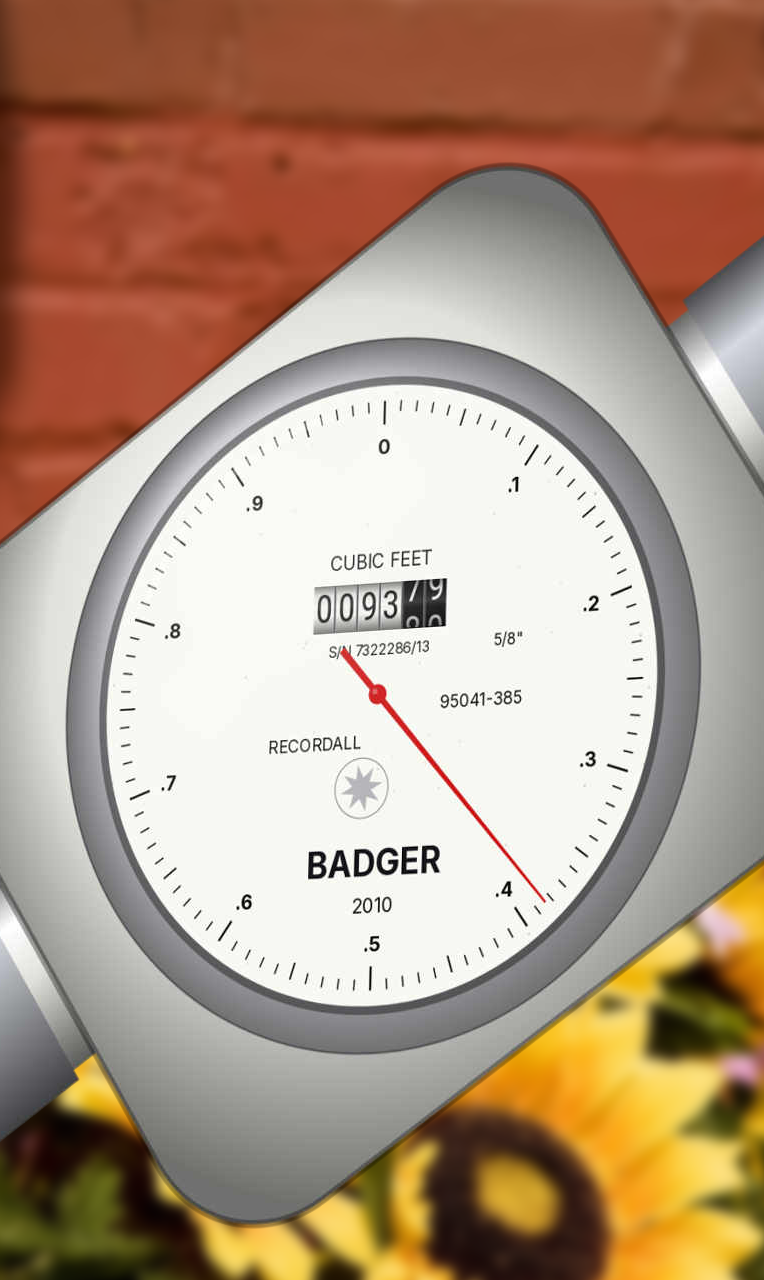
9379.38 ft³
